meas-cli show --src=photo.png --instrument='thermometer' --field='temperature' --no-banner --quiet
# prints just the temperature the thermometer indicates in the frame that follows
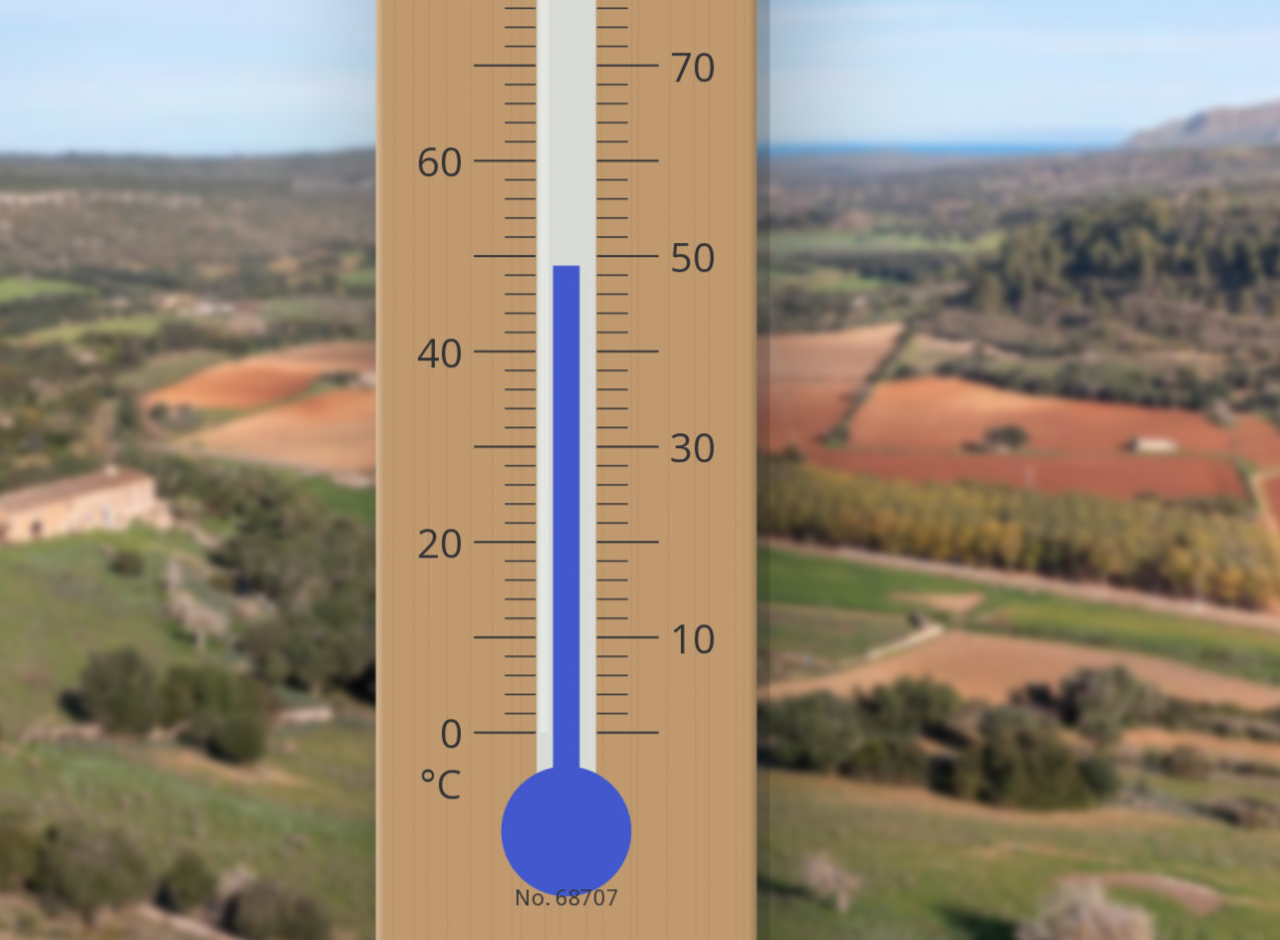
49 °C
